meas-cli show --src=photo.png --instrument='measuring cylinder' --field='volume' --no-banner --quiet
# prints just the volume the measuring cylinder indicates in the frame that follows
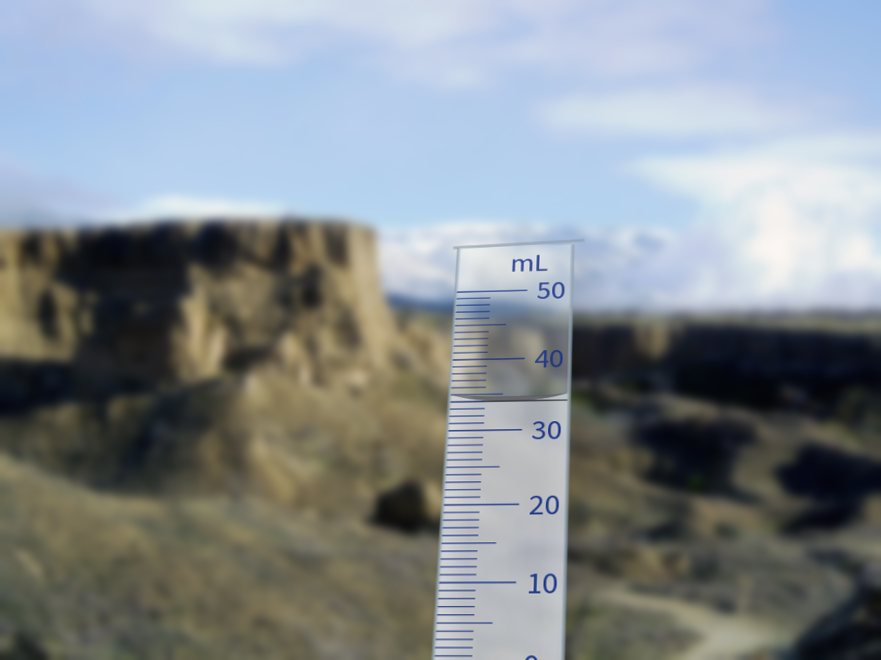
34 mL
